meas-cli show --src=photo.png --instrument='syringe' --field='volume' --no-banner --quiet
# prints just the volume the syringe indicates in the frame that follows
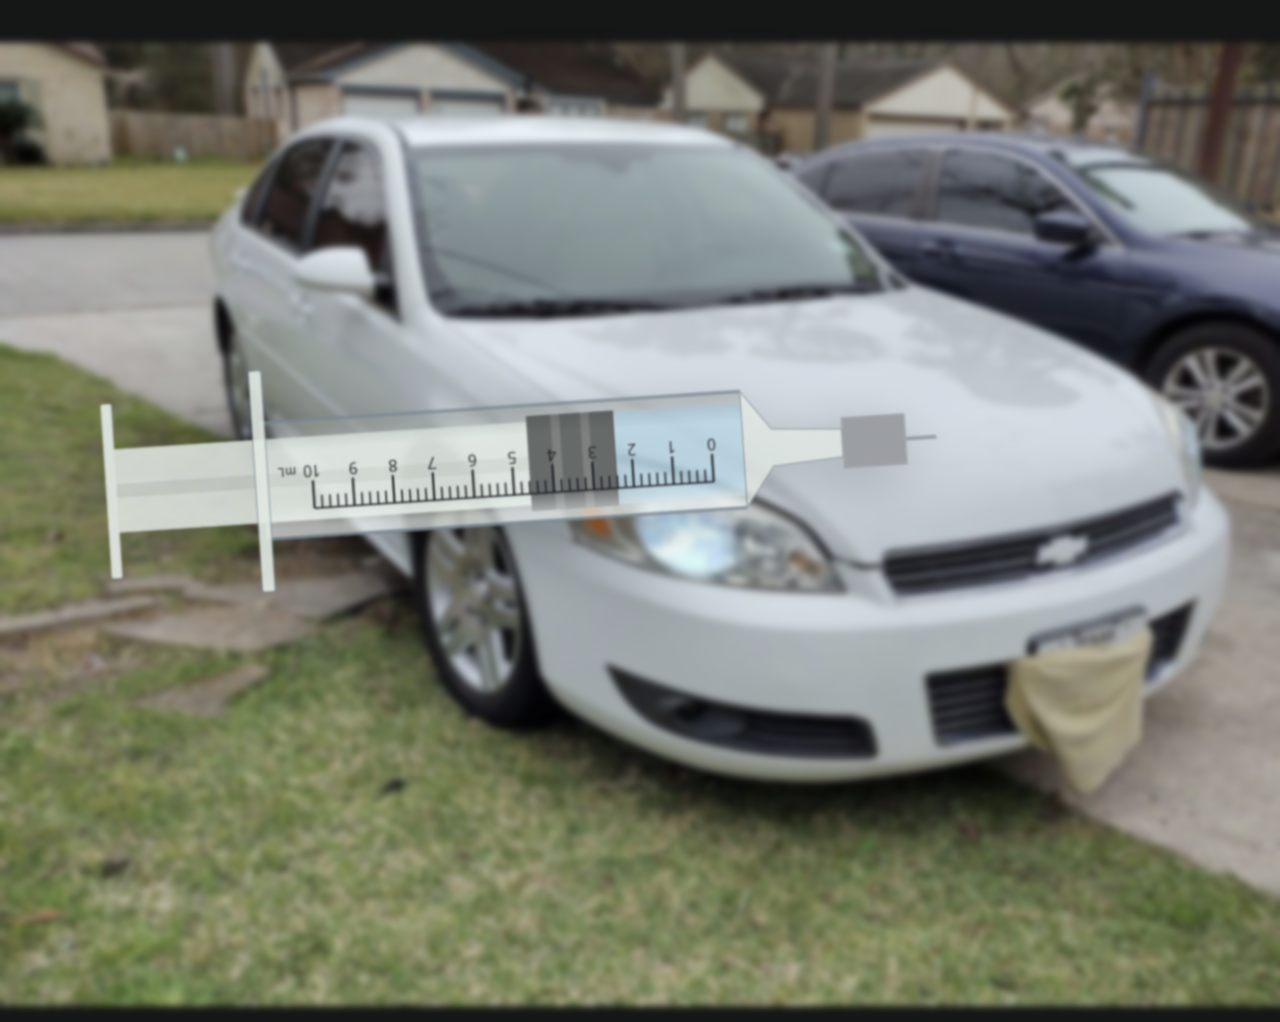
2.4 mL
